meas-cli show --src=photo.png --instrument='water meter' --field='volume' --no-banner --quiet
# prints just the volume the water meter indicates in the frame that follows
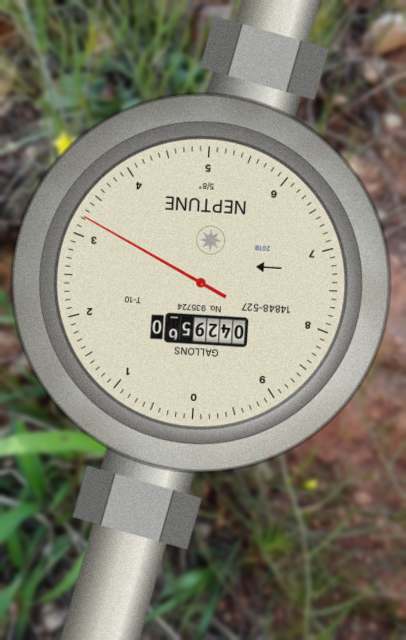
429563.2 gal
